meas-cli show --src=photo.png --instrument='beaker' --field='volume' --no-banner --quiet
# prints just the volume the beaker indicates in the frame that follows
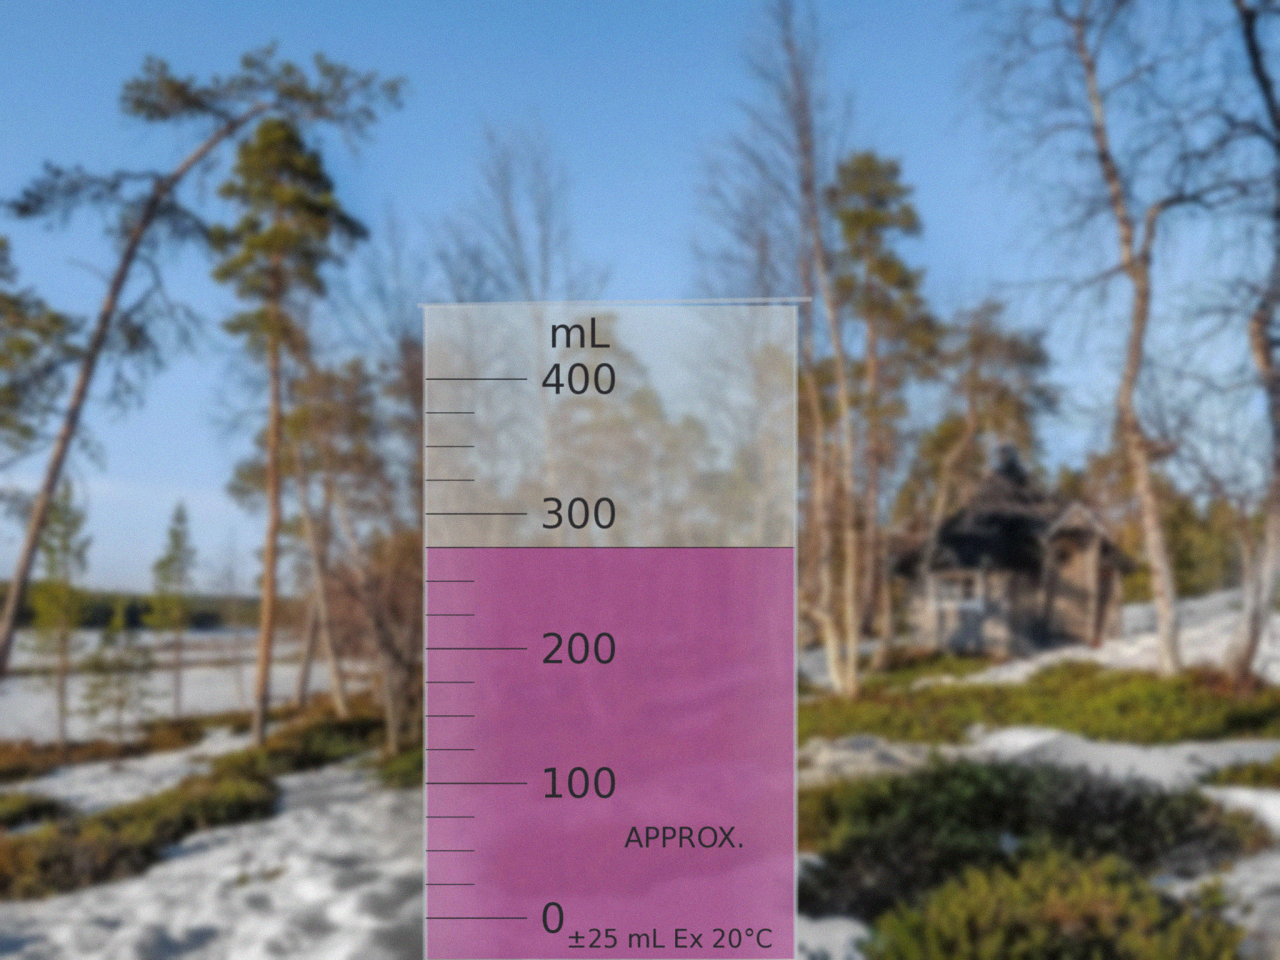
275 mL
